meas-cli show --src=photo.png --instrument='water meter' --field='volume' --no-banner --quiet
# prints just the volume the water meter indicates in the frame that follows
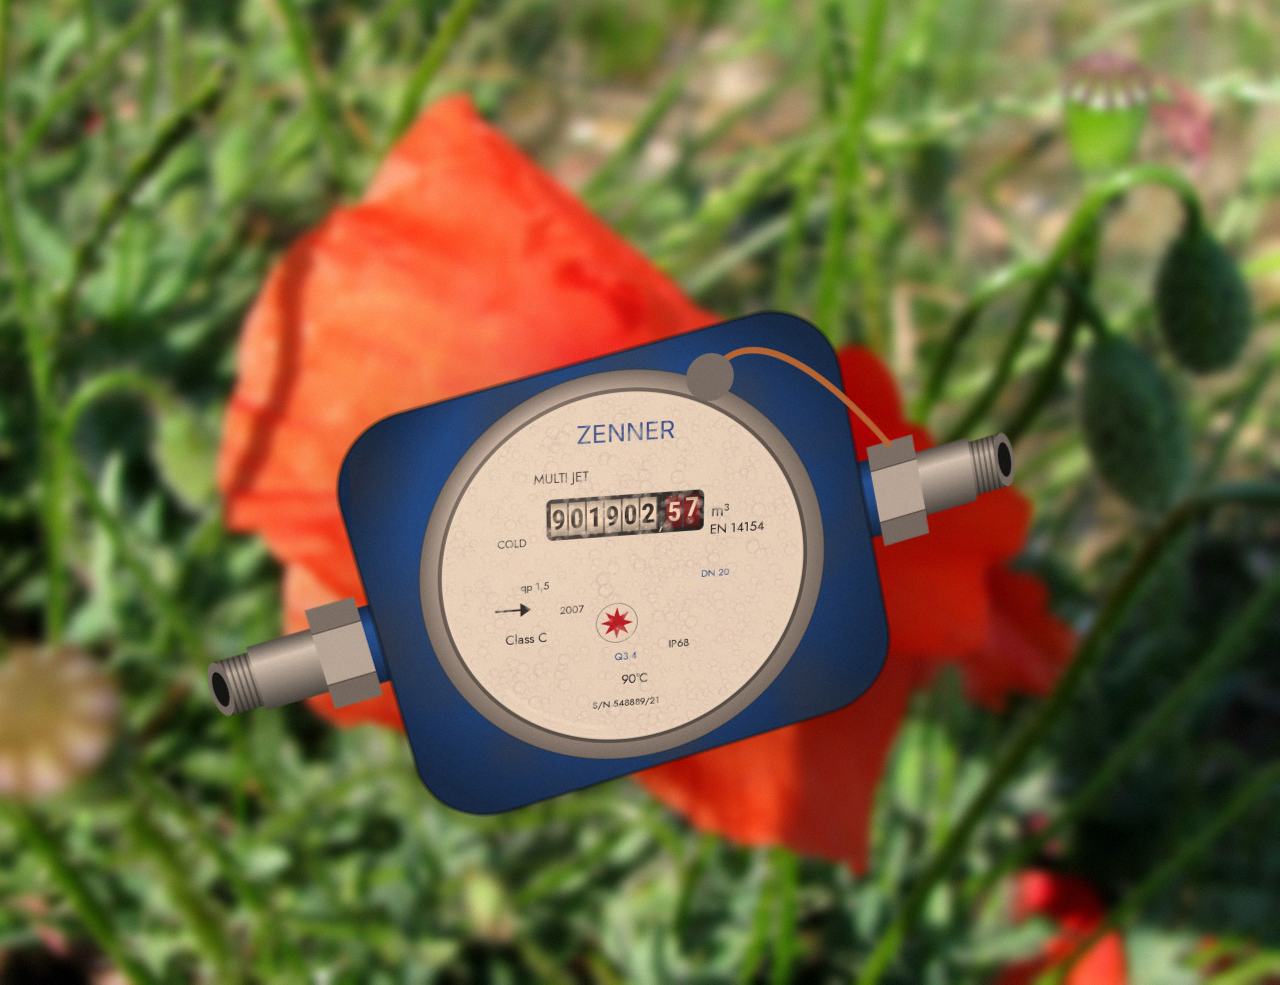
901902.57 m³
